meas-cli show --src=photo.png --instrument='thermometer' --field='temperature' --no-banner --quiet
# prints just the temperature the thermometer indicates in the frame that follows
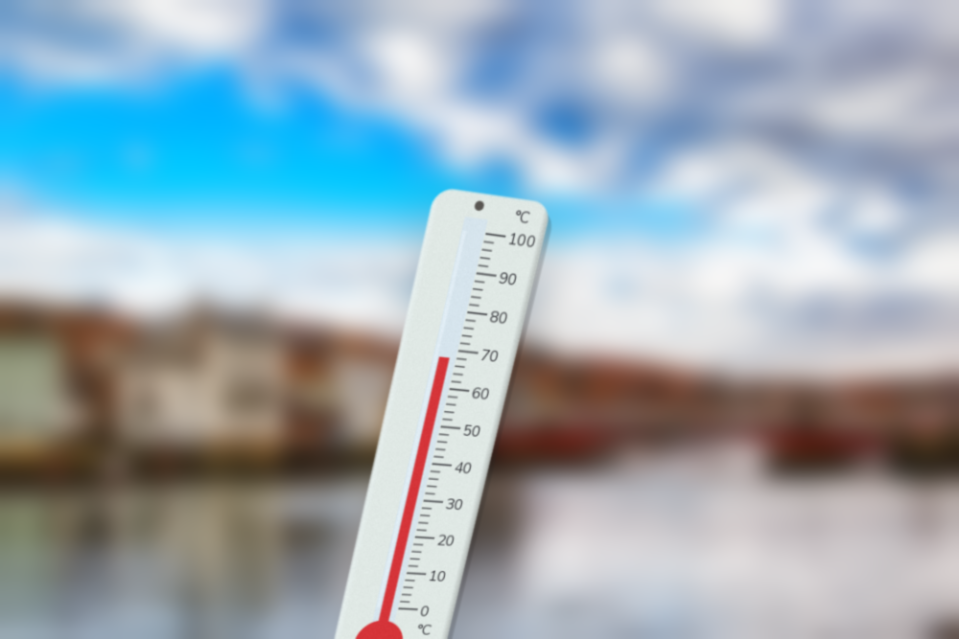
68 °C
